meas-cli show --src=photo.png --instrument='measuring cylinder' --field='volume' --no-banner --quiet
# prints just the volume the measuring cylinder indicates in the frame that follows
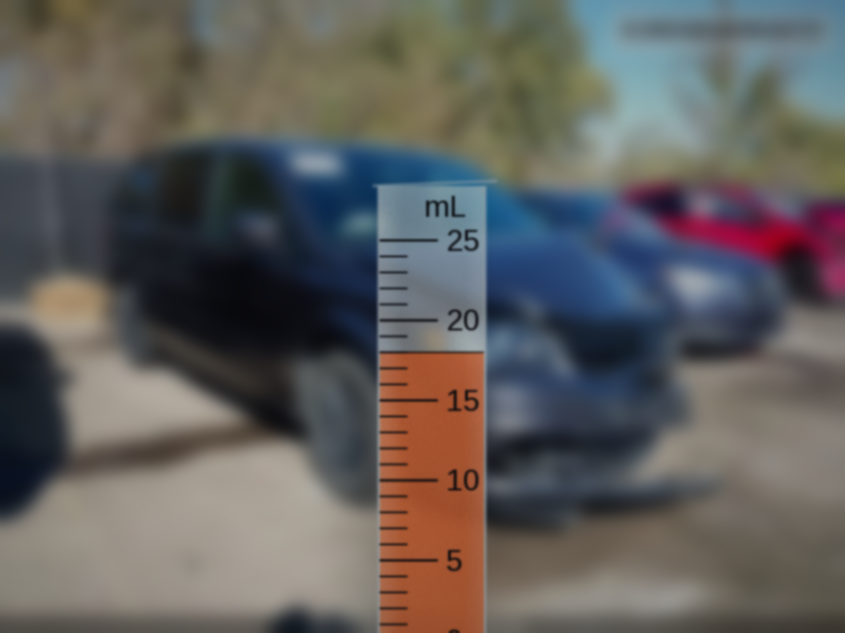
18 mL
